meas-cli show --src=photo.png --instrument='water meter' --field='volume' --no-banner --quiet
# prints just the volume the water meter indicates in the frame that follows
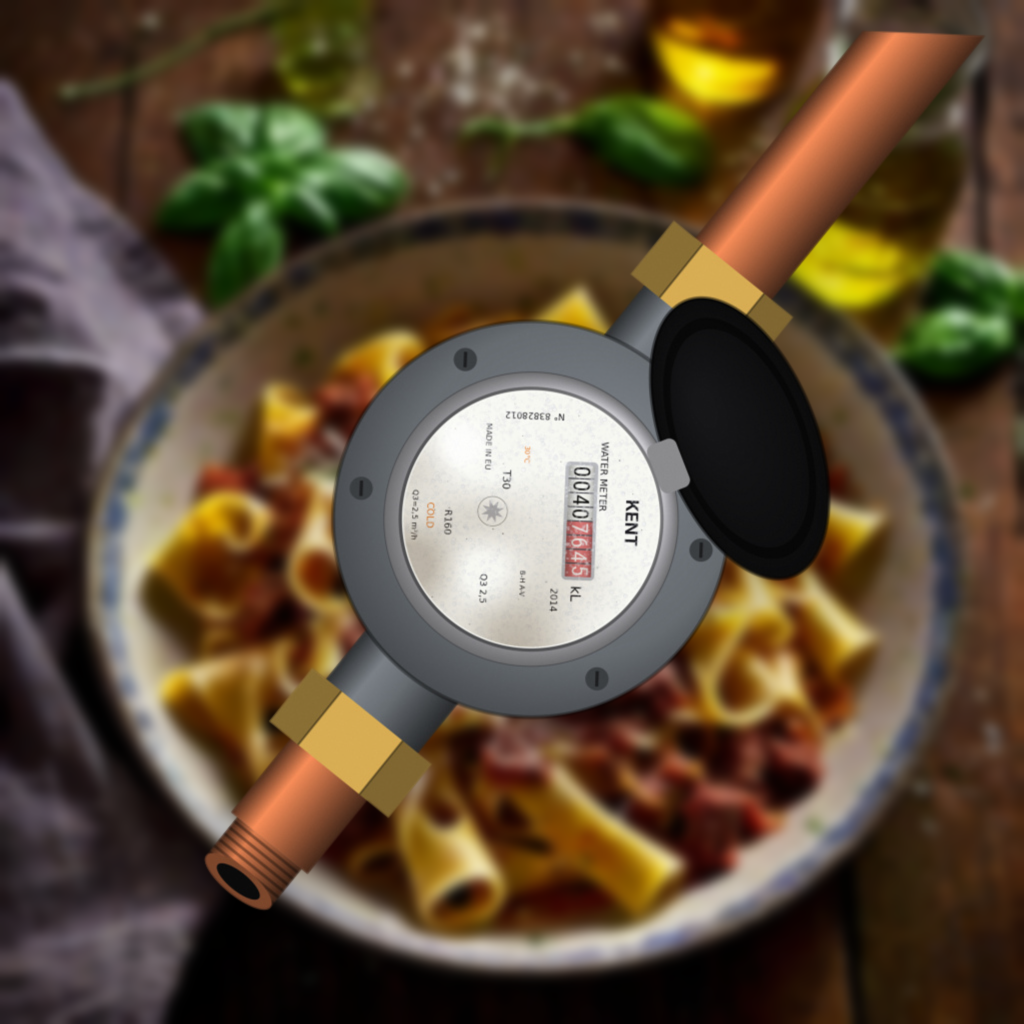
40.7645 kL
